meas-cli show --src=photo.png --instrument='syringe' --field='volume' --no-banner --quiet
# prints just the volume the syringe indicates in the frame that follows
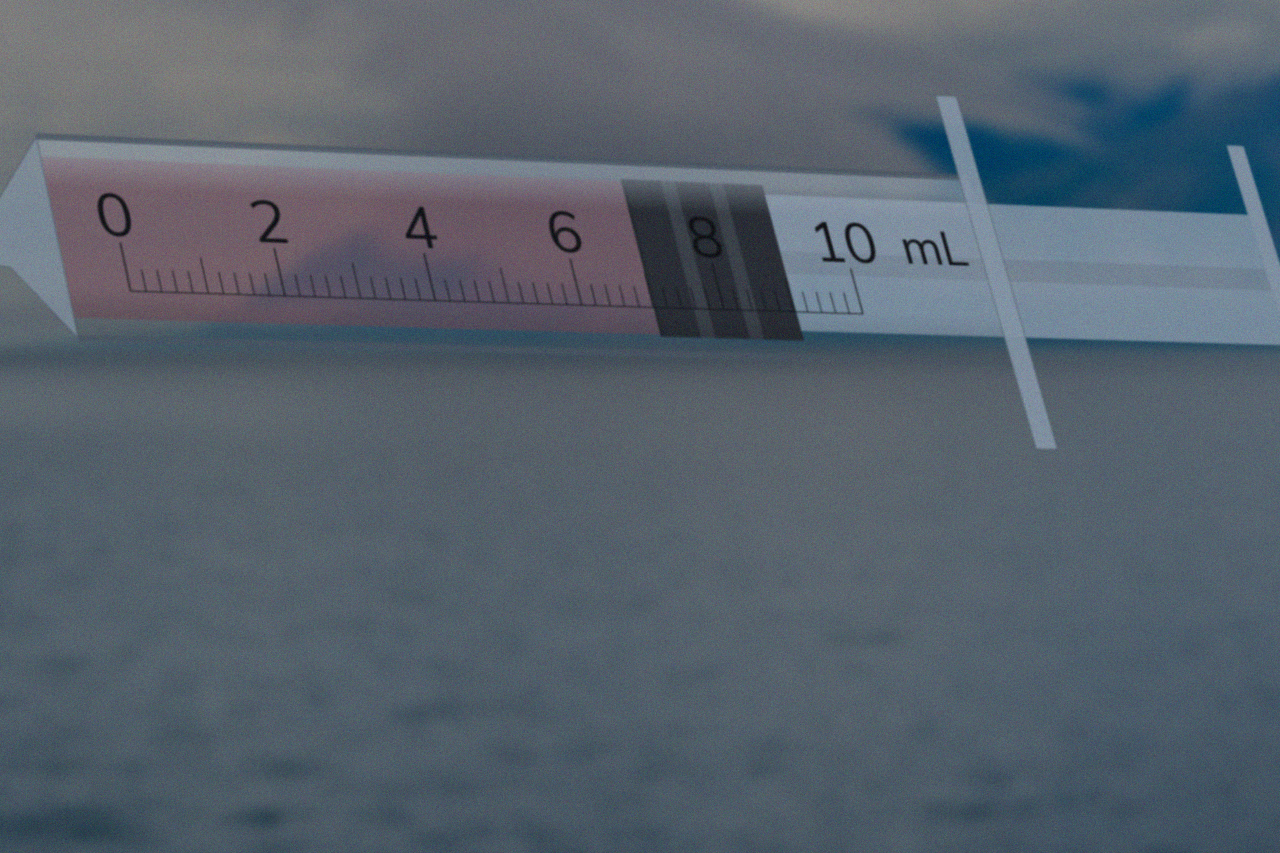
7 mL
